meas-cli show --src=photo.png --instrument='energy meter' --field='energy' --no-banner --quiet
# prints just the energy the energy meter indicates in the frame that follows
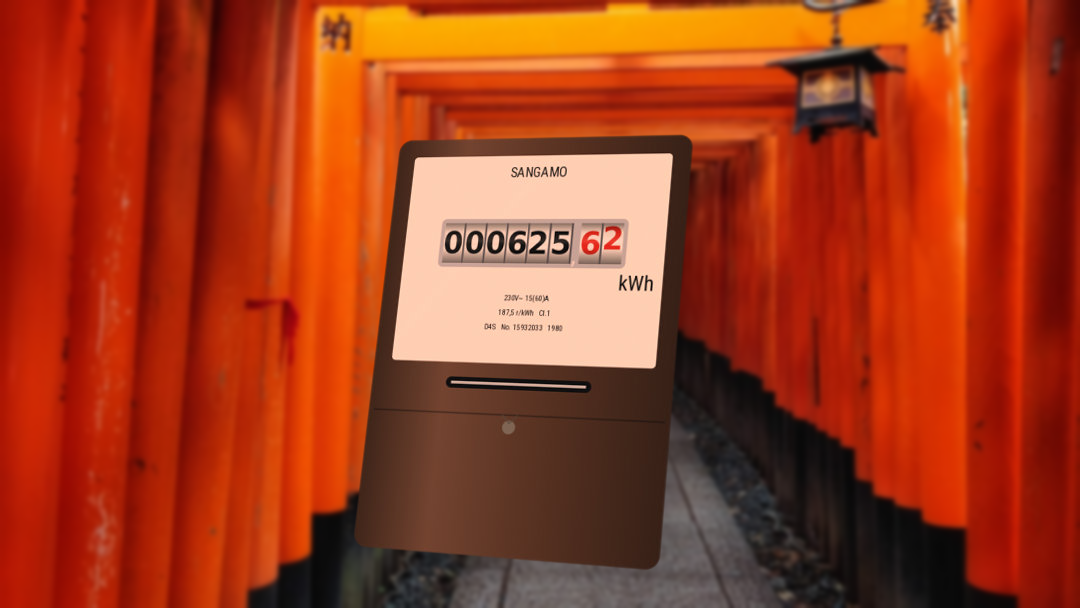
625.62 kWh
